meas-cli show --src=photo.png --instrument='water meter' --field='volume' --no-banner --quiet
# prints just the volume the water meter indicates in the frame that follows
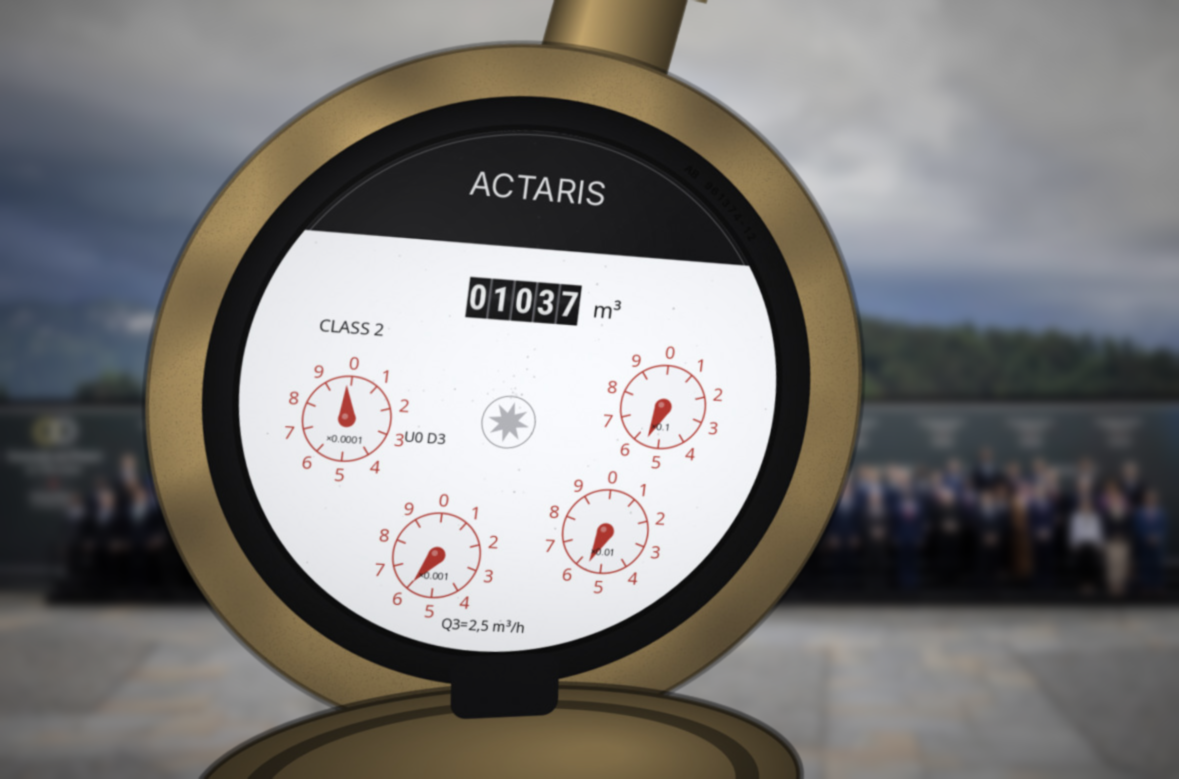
1037.5559 m³
